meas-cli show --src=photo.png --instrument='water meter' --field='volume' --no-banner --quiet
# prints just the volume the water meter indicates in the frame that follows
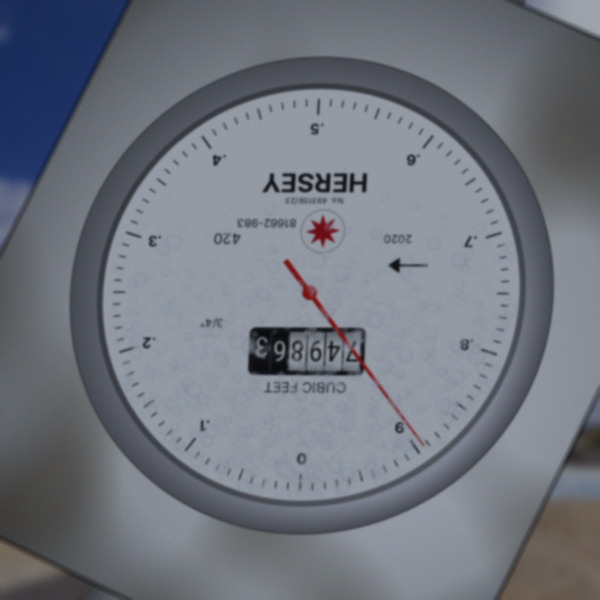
749862.89 ft³
